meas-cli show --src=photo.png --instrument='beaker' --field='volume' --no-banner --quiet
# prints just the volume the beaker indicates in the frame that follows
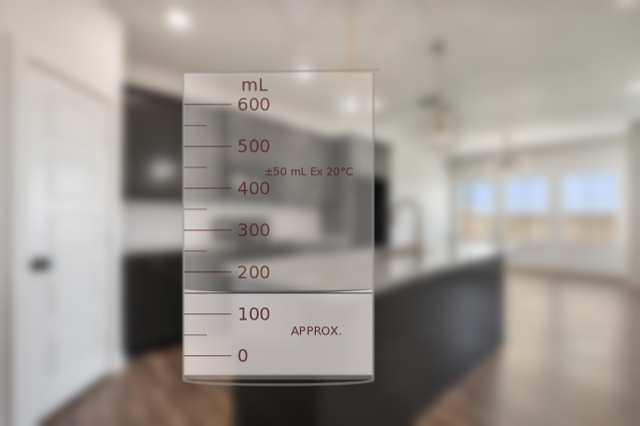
150 mL
